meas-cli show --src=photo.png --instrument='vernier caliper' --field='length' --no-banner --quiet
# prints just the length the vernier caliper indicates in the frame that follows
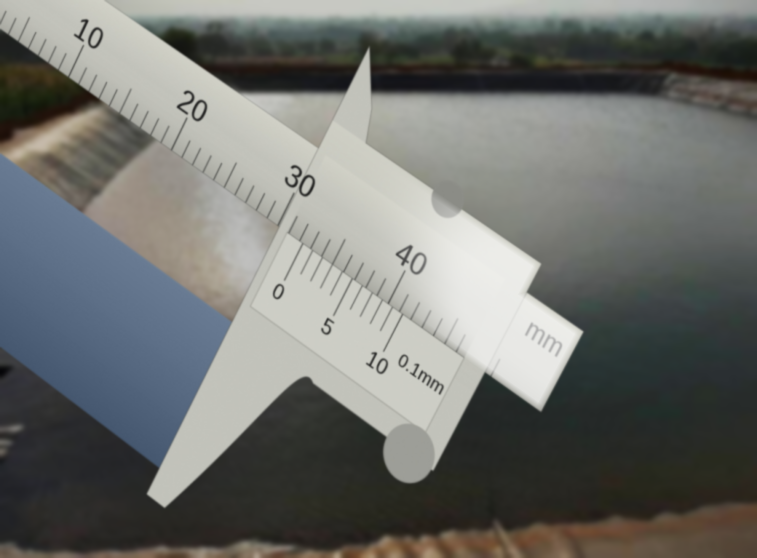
32.3 mm
